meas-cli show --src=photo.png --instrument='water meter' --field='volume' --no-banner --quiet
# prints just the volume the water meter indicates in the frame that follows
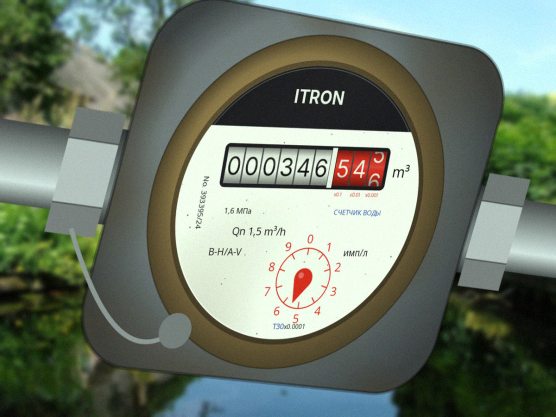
346.5455 m³
